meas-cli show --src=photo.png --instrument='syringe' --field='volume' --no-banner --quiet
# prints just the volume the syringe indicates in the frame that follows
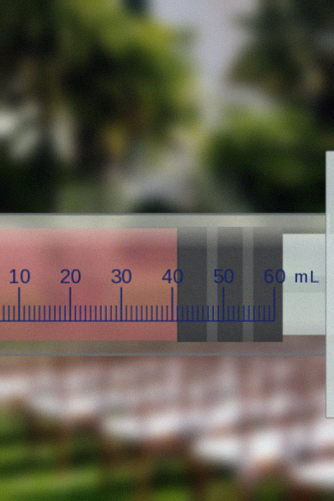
41 mL
